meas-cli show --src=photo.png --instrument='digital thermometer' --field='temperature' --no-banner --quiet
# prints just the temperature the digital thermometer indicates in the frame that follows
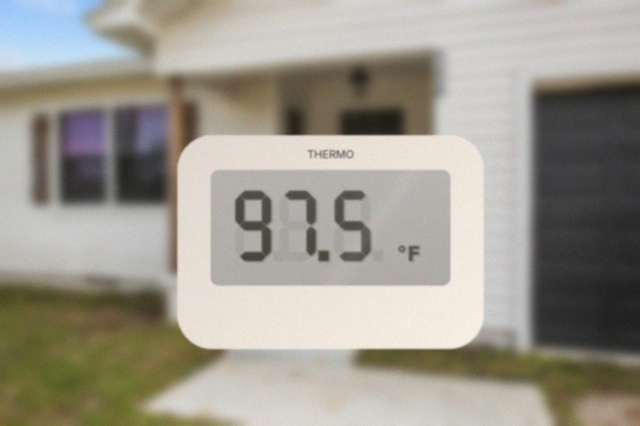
97.5 °F
